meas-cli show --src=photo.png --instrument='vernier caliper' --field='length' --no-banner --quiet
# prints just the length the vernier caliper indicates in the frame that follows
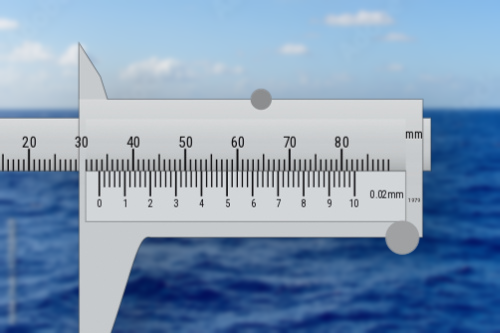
33.5 mm
